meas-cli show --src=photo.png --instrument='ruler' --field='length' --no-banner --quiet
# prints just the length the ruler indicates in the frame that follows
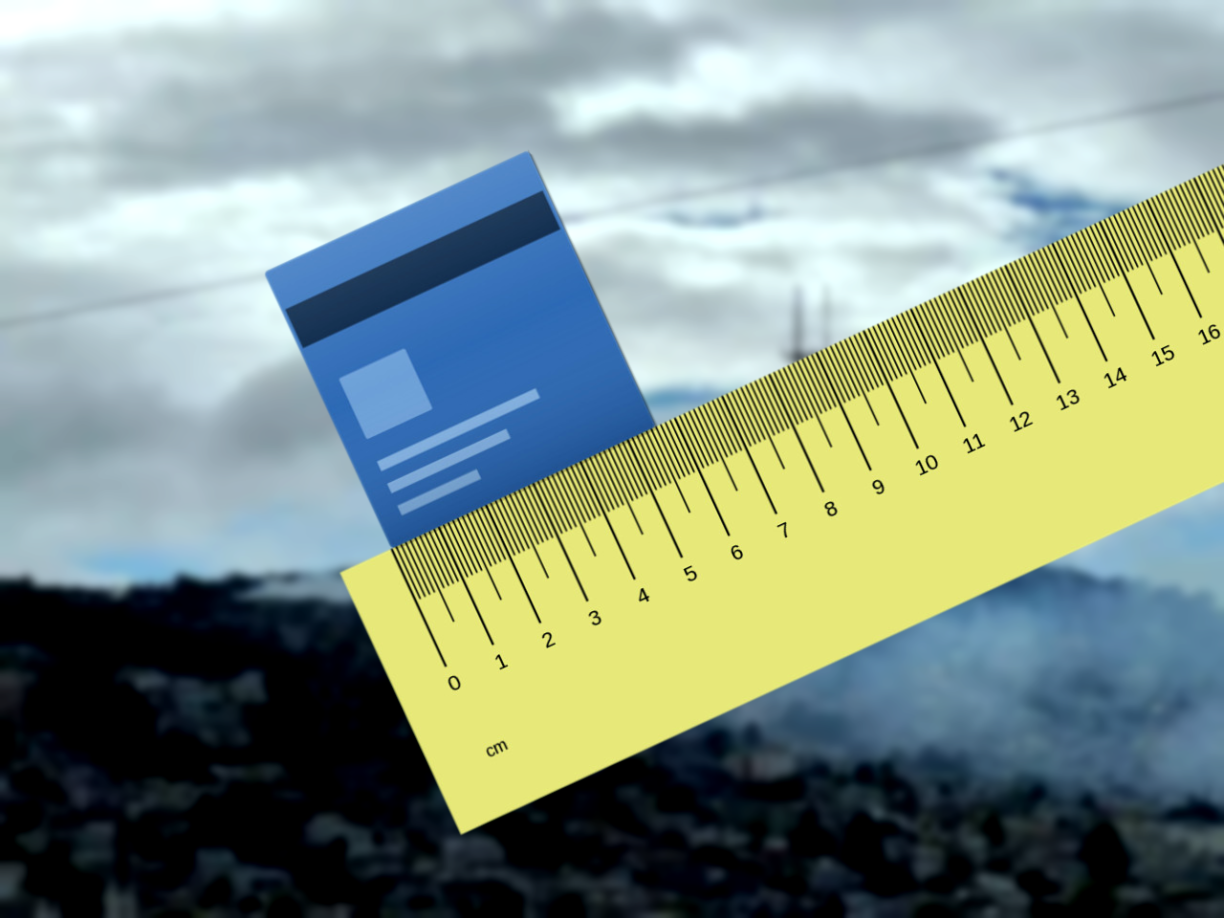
5.6 cm
